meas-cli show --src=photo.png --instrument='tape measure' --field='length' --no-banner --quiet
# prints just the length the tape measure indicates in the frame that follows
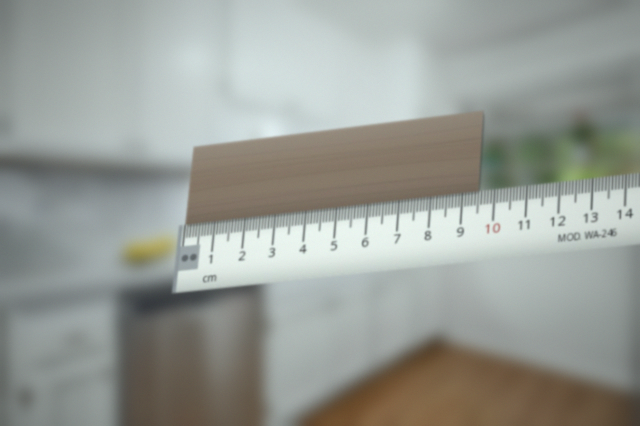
9.5 cm
